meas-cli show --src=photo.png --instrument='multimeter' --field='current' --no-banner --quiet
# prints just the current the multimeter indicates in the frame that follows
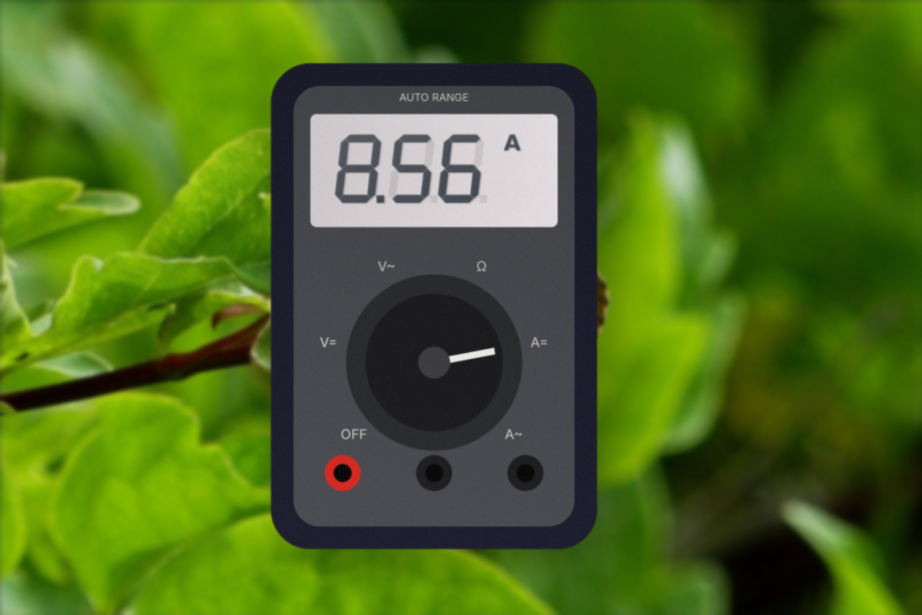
8.56 A
